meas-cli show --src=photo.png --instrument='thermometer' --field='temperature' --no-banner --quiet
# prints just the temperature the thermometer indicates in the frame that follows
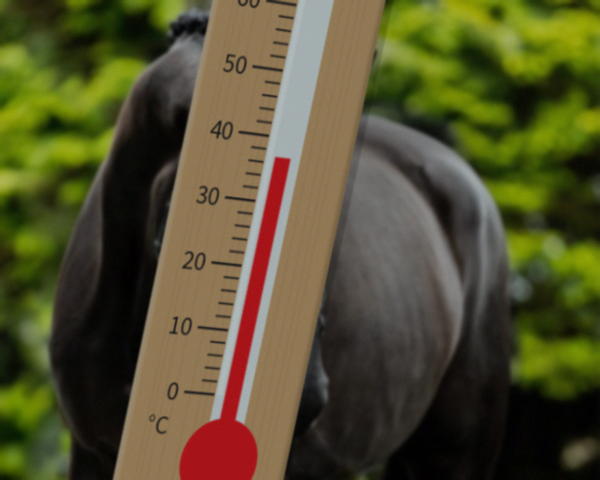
37 °C
